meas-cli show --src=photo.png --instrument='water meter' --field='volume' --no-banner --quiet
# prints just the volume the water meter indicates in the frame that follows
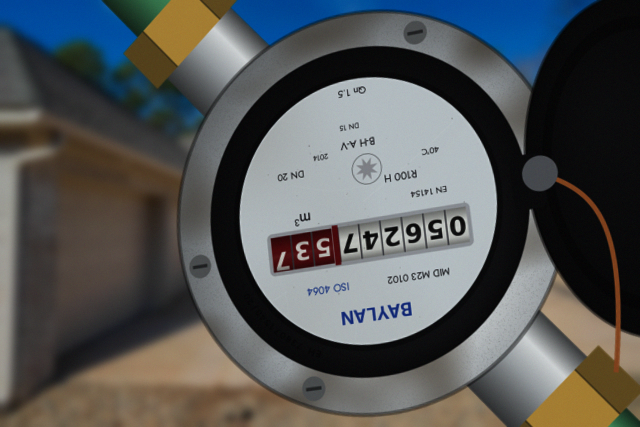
56247.537 m³
